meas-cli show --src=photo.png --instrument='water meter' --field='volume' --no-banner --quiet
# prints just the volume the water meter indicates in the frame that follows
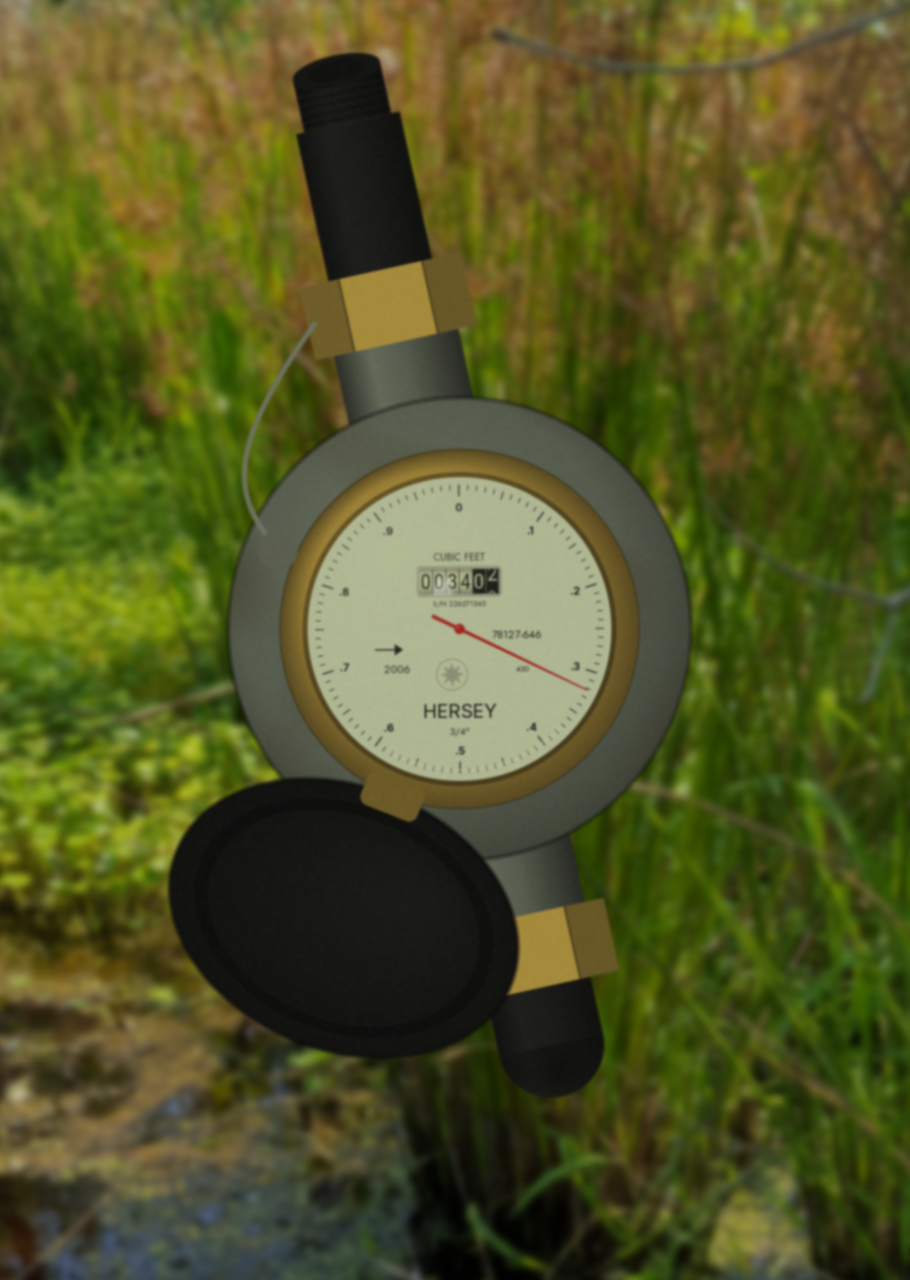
3402.32 ft³
